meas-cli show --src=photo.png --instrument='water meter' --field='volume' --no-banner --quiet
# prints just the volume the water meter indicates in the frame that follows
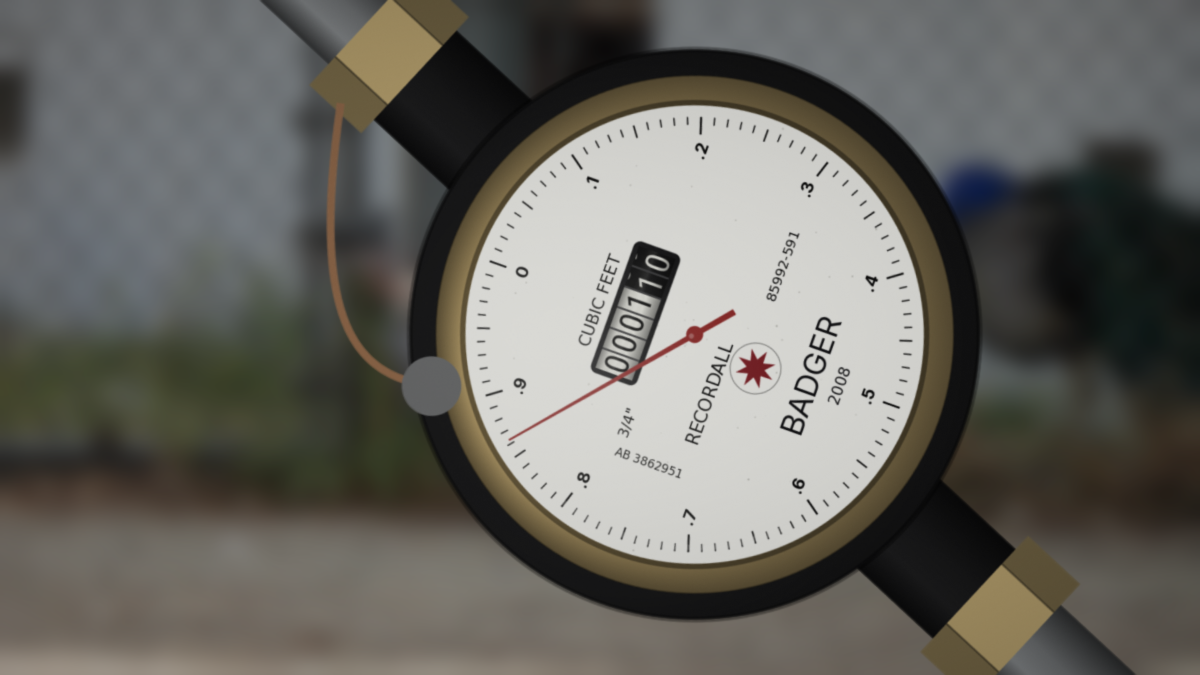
109.86 ft³
